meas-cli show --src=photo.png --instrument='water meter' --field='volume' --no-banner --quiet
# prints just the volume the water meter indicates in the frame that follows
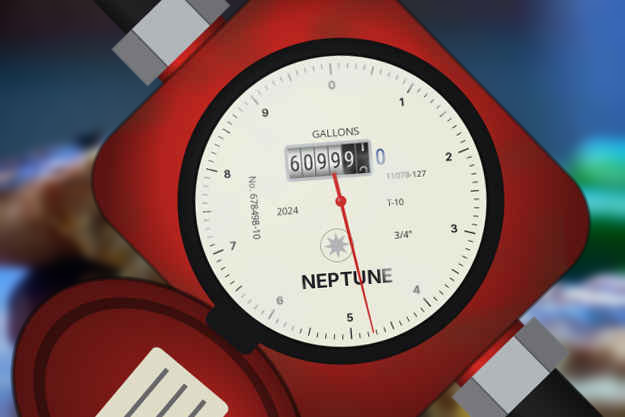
6099914.7 gal
